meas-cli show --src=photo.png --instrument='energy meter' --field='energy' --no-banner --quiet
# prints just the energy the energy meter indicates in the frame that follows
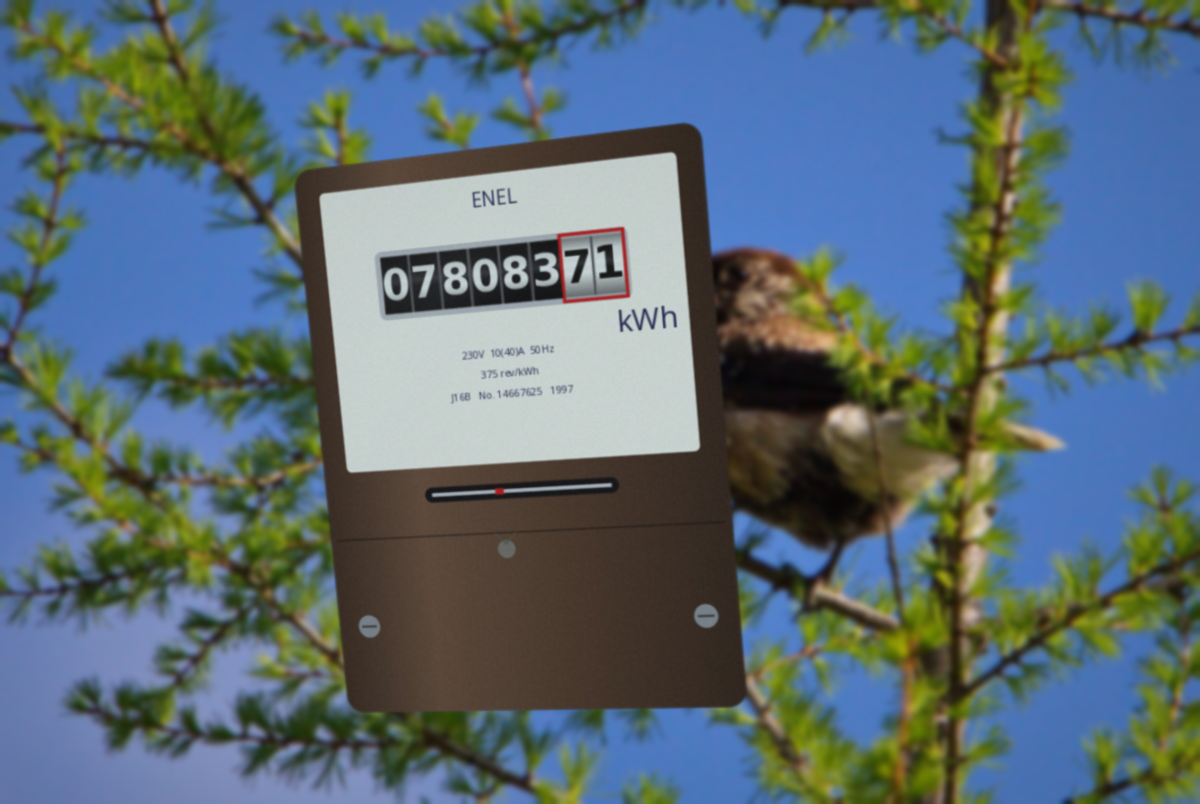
78083.71 kWh
